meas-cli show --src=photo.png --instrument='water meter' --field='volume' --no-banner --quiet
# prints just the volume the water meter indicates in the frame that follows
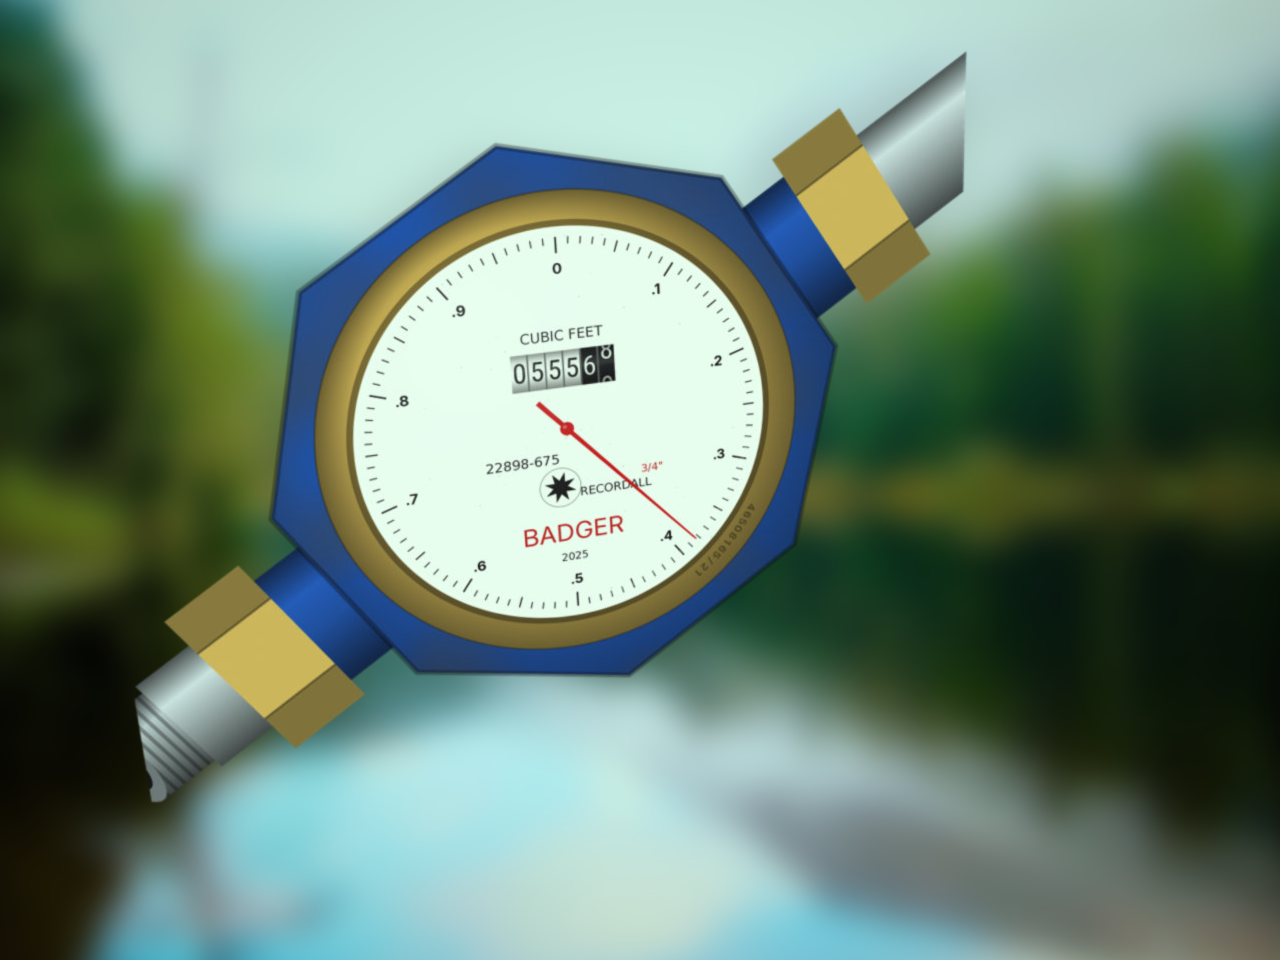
55568.38 ft³
